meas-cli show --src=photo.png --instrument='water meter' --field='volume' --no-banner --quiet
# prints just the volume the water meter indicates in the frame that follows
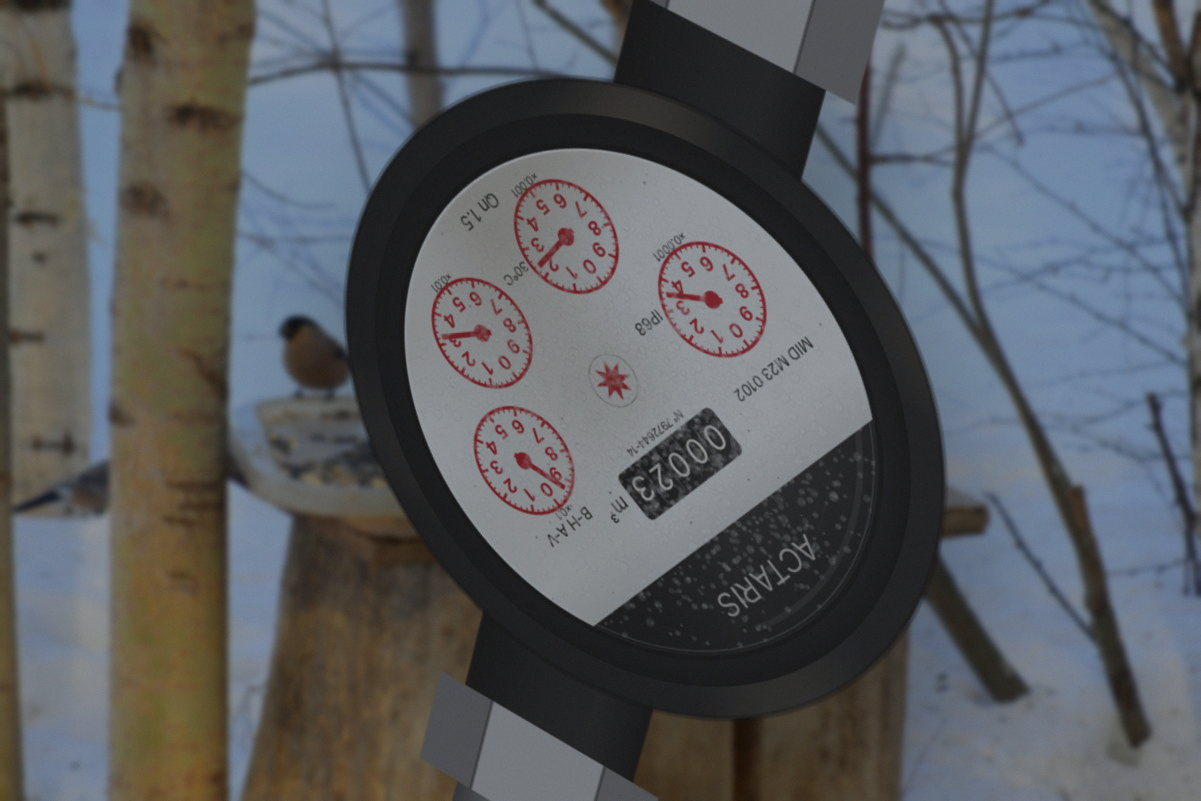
22.9323 m³
